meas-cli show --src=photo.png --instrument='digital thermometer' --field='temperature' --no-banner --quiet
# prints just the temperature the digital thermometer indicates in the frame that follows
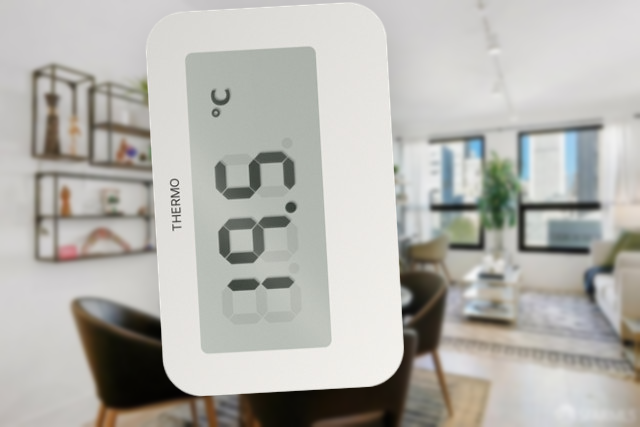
19.5 °C
